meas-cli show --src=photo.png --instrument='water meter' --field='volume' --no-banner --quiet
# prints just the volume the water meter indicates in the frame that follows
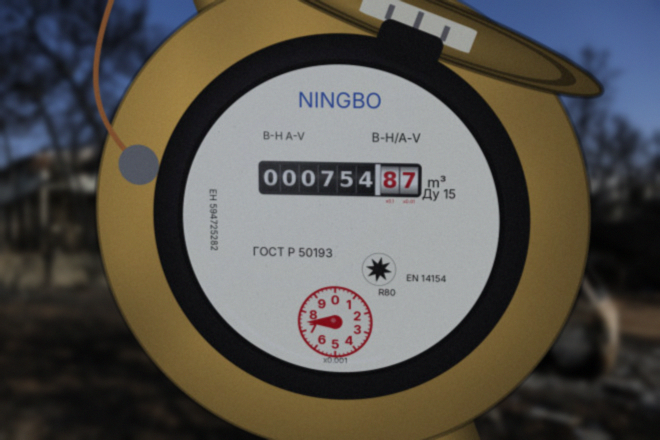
754.877 m³
